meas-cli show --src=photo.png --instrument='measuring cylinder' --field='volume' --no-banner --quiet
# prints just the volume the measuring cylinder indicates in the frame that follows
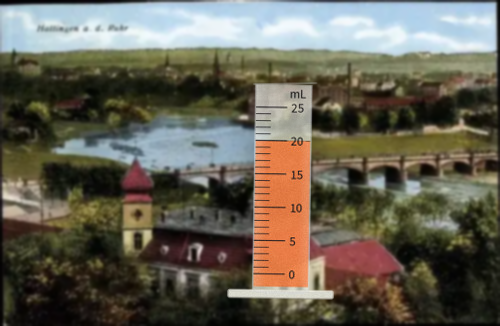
20 mL
